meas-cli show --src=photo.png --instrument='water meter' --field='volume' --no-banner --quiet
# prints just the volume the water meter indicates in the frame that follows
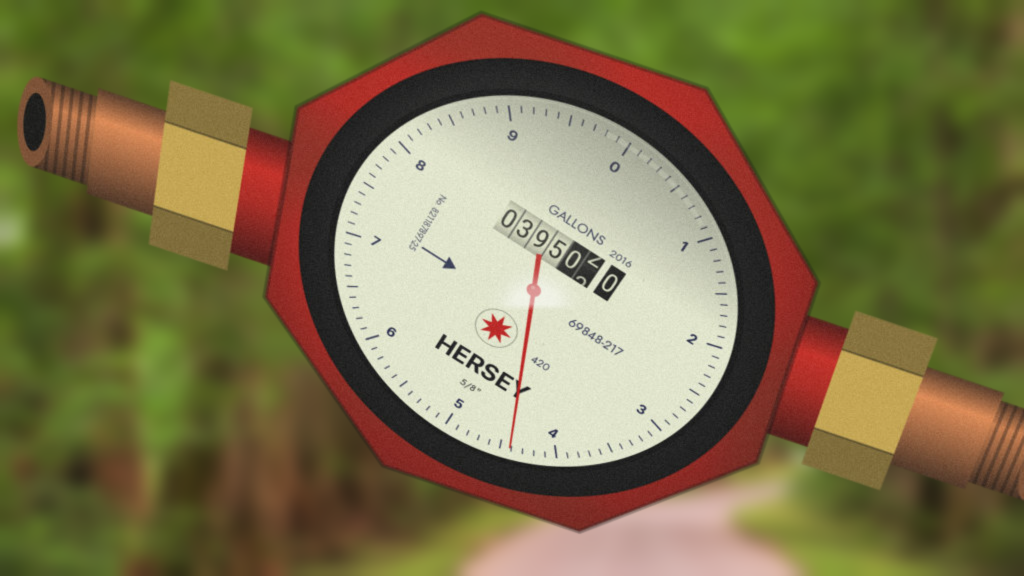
395024.4 gal
